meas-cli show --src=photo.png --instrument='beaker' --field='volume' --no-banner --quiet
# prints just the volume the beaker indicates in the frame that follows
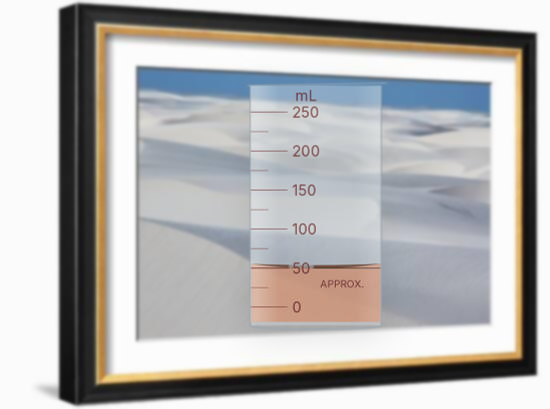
50 mL
